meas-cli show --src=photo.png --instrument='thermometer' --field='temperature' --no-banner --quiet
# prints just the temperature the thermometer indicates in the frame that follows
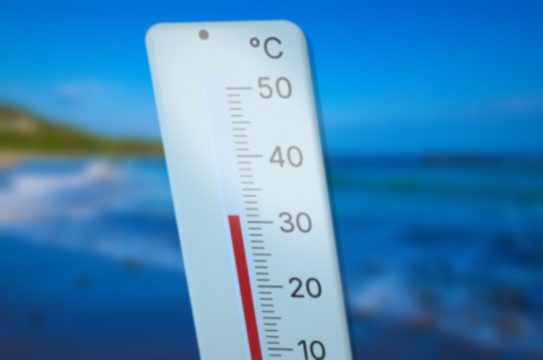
31 °C
